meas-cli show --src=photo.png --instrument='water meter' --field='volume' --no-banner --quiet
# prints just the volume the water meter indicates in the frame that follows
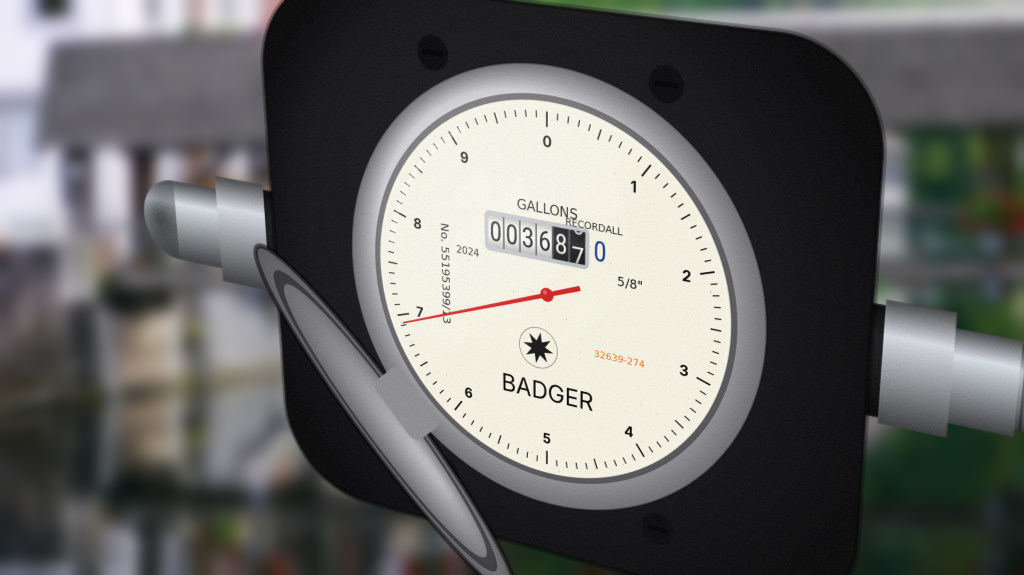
36866.9 gal
